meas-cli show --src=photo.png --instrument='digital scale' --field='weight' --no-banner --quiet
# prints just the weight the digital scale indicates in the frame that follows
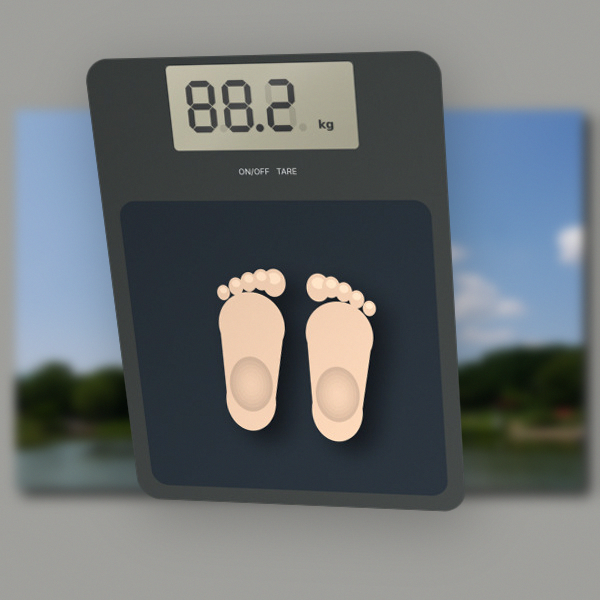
88.2 kg
